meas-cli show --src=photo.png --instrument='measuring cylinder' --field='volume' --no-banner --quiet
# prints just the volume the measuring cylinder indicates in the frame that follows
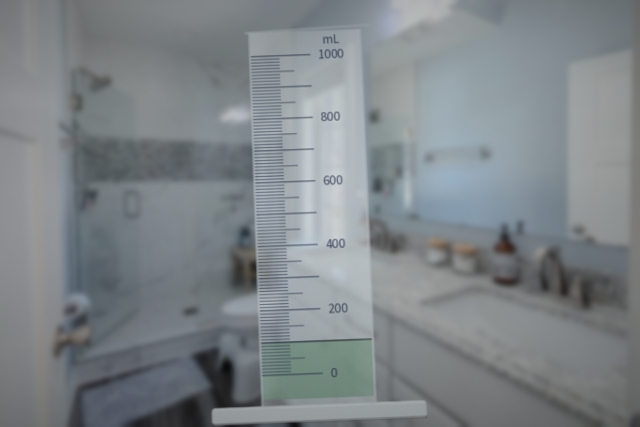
100 mL
